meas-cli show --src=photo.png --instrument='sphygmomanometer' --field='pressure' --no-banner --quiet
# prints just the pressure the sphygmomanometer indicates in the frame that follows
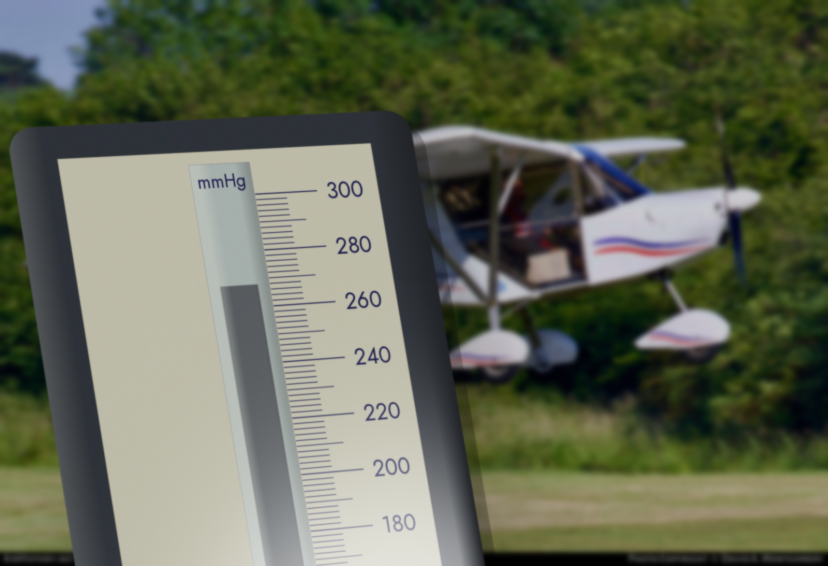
268 mmHg
